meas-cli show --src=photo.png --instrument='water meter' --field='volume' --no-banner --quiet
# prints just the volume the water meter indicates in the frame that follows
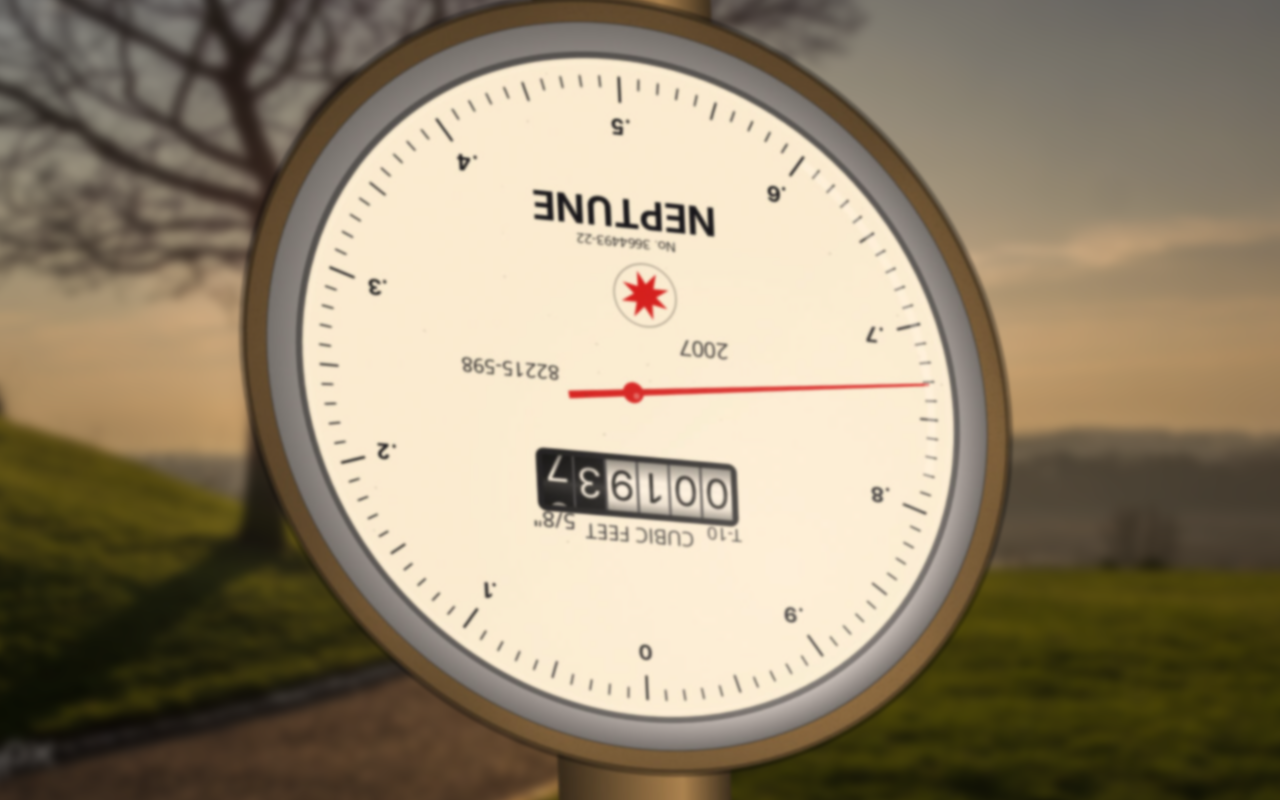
1936.73 ft³
